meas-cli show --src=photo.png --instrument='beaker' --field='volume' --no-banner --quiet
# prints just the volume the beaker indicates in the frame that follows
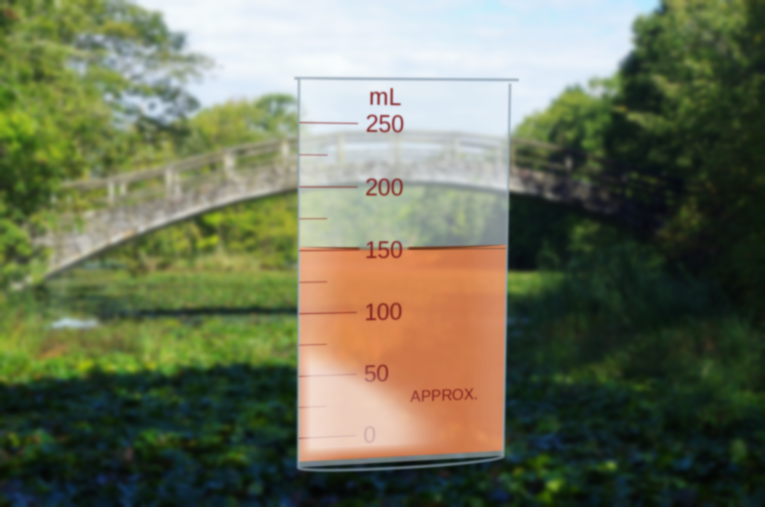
150 mL
